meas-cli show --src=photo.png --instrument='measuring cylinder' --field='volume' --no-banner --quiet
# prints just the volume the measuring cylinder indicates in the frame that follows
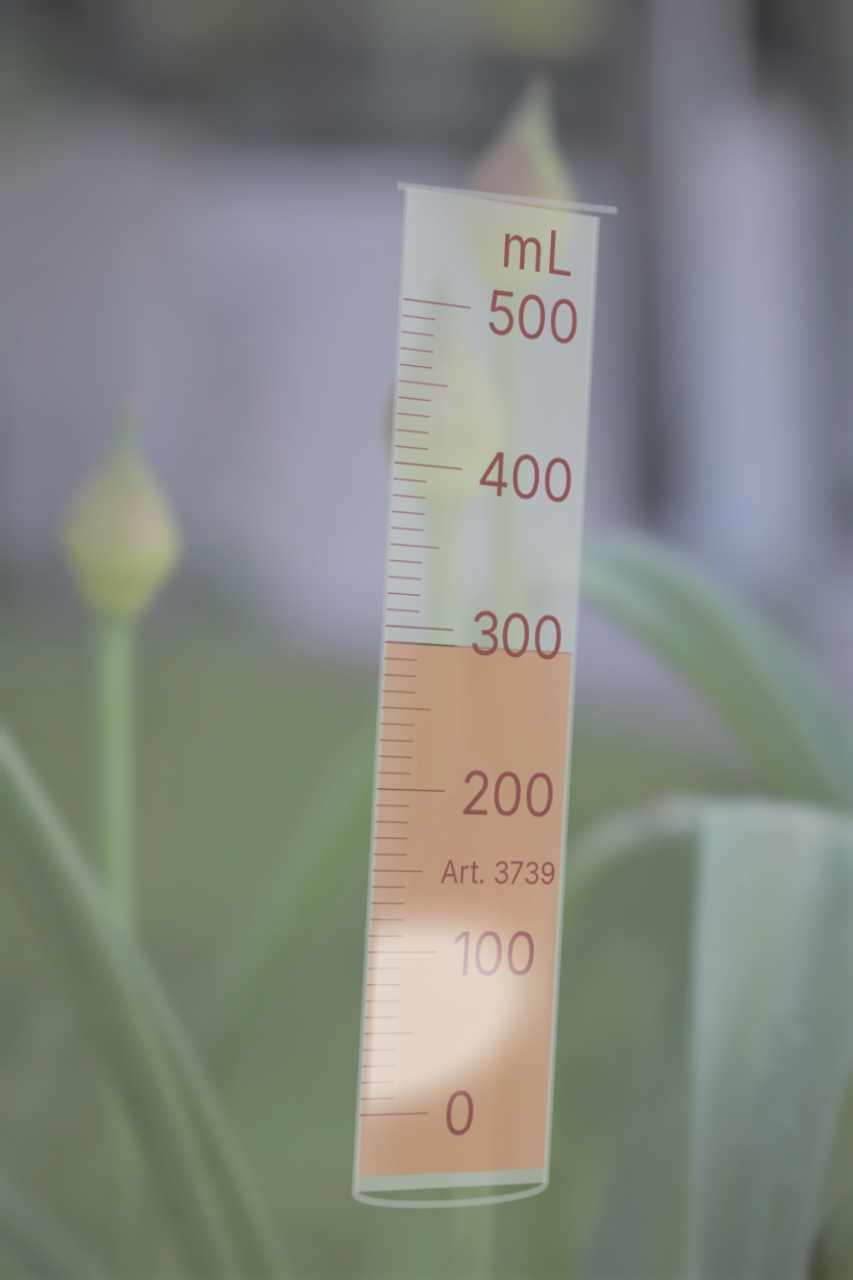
290 mL
